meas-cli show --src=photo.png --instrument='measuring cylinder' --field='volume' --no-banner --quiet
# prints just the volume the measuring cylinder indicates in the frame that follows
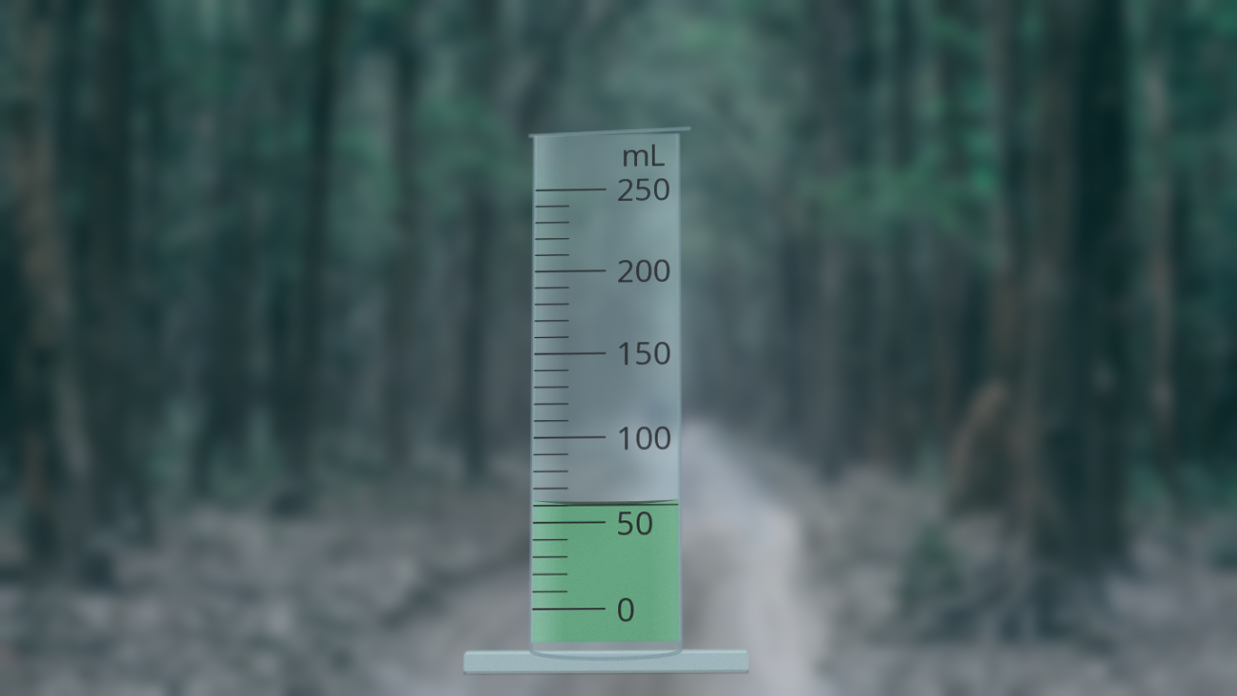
60 mL
